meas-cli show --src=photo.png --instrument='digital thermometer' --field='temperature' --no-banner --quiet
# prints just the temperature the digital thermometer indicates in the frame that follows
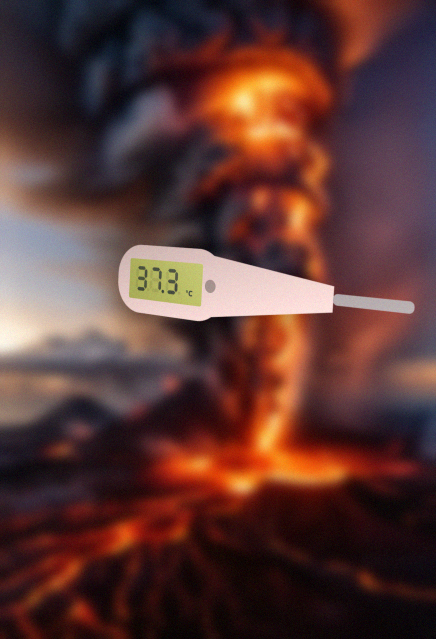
37.3 °C
